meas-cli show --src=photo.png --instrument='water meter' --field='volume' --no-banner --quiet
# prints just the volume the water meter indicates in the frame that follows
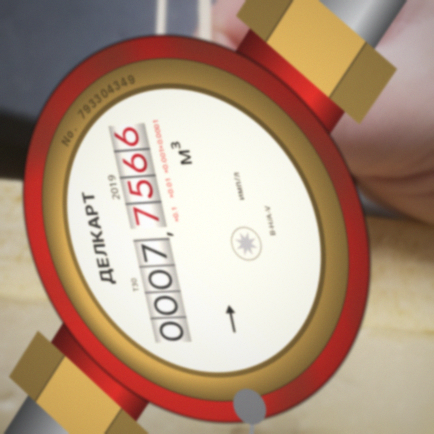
7.7566 m³
